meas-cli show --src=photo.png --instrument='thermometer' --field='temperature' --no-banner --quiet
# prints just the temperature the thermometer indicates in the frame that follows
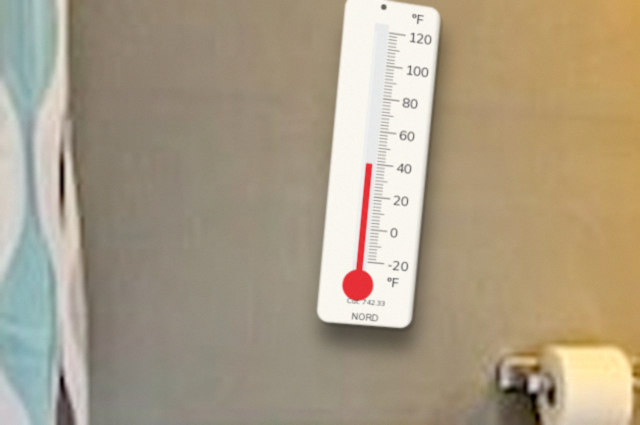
40 °F
